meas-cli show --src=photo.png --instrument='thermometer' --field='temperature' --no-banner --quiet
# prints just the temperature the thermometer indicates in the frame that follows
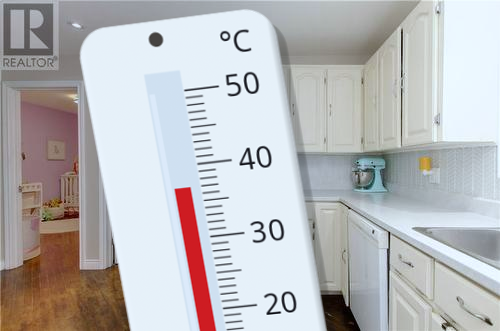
37 °C
